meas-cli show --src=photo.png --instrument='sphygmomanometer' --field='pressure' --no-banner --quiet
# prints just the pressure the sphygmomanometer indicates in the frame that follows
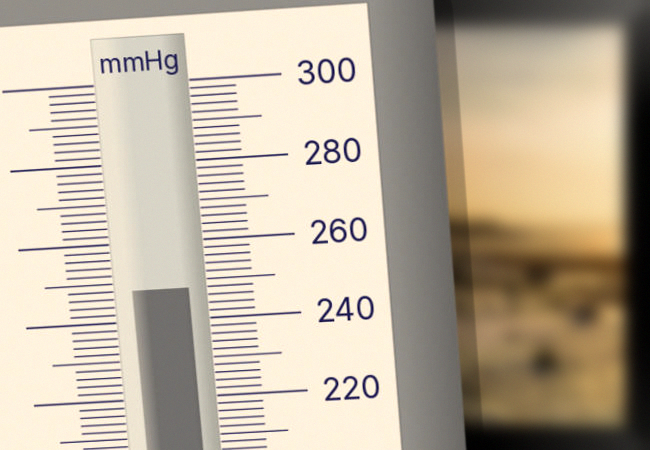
248 mmHg
